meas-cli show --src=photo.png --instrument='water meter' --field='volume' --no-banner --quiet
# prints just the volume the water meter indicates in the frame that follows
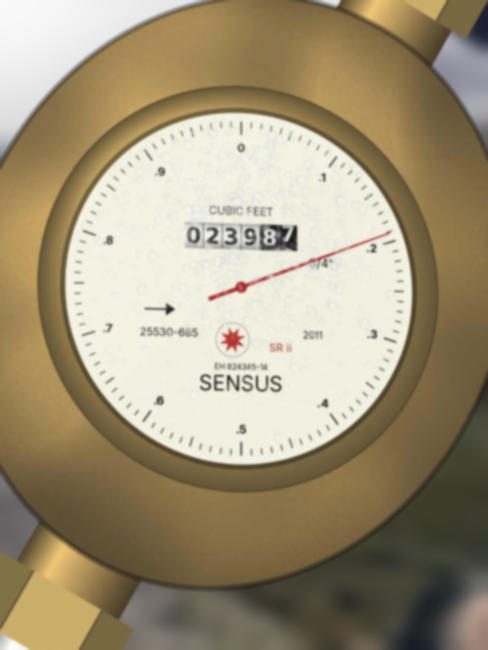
23987.19 ft³
